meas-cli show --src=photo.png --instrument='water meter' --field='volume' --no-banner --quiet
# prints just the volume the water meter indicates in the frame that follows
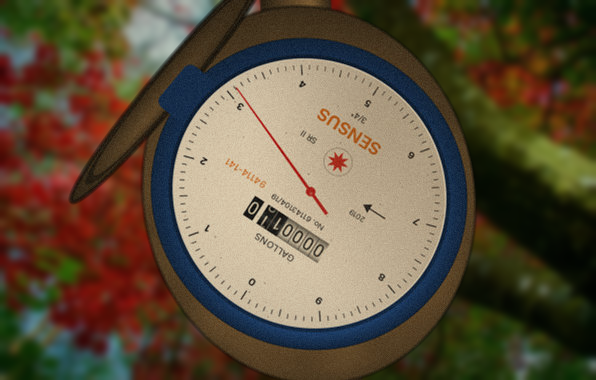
113.1 gal
